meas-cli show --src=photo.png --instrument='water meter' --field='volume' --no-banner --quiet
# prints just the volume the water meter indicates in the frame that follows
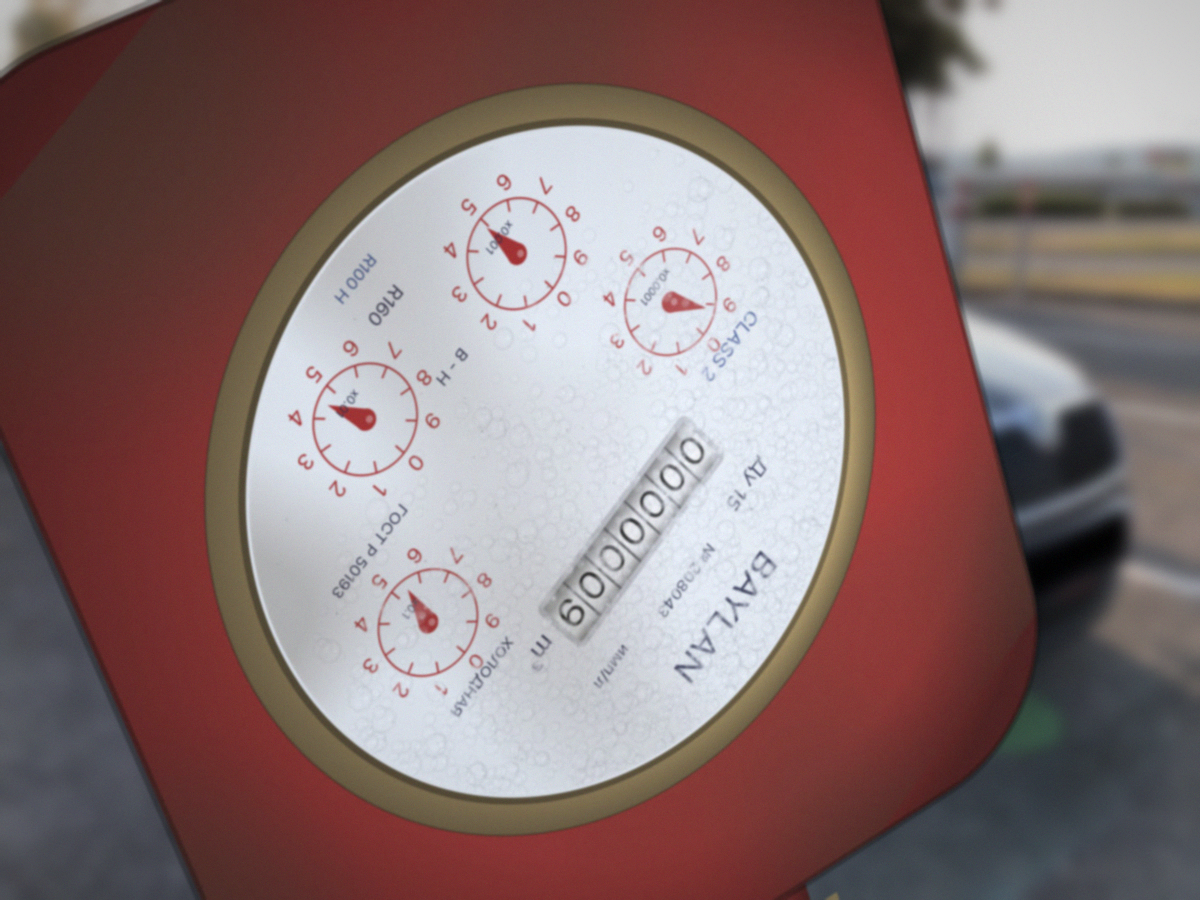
9.5449 m³
